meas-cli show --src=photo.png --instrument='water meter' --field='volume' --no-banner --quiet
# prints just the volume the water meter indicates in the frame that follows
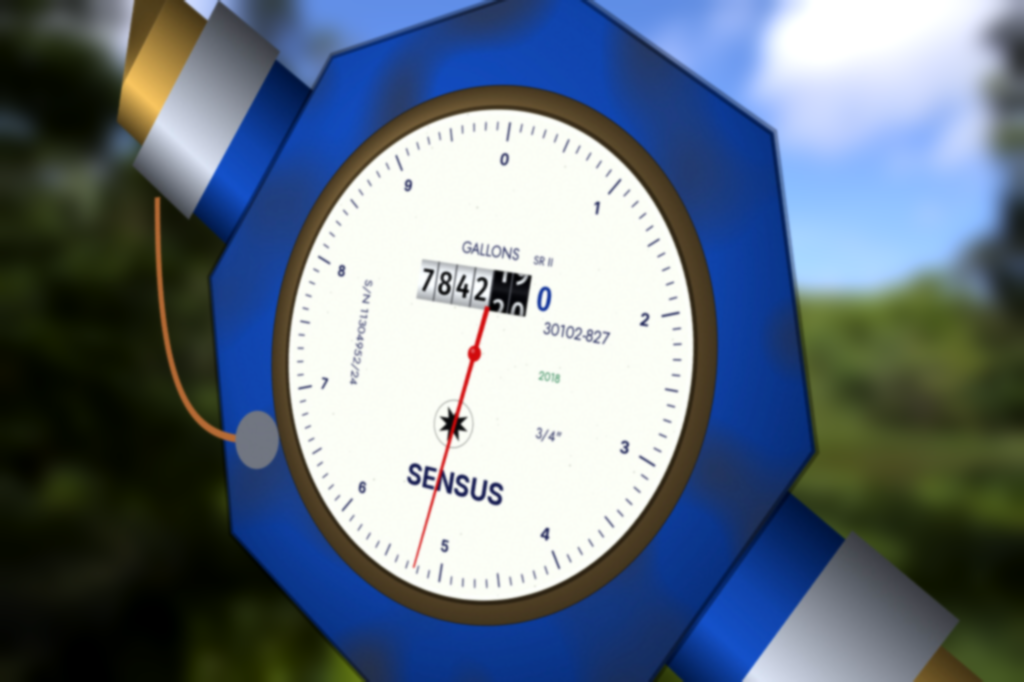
7842195.2 gal
